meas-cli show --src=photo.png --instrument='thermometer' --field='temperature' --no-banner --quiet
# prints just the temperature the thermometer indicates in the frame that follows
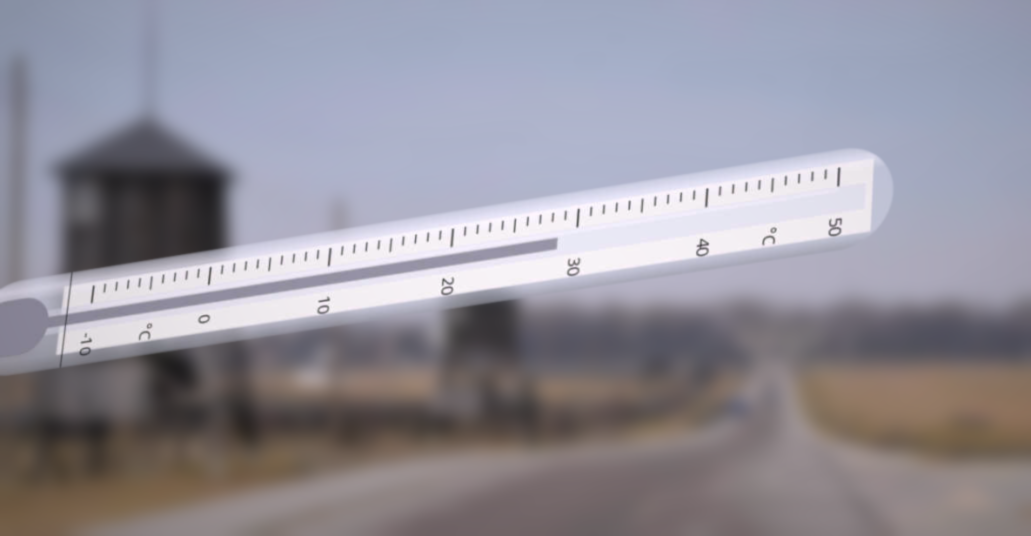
28.5 °C
